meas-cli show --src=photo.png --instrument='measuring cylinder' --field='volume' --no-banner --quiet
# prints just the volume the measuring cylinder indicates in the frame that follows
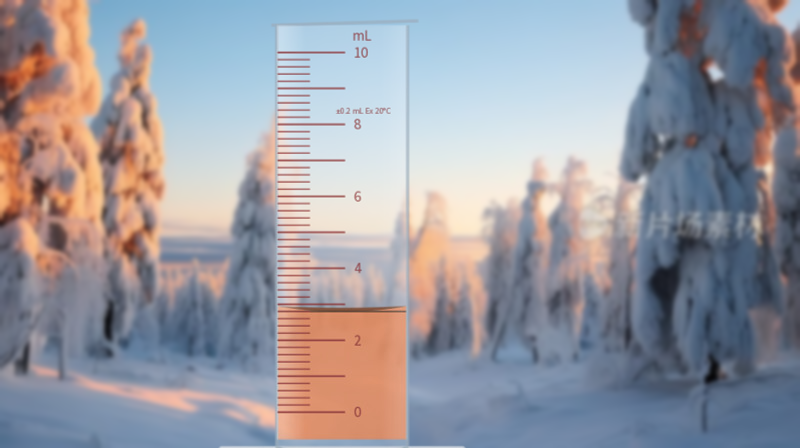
2.8 mL
